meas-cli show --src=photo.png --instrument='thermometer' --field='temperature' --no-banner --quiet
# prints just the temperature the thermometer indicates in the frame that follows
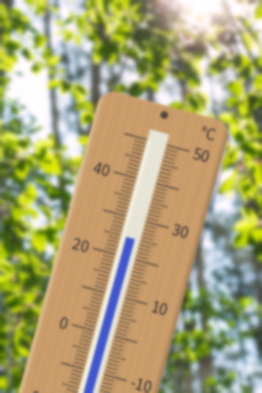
25 °C
